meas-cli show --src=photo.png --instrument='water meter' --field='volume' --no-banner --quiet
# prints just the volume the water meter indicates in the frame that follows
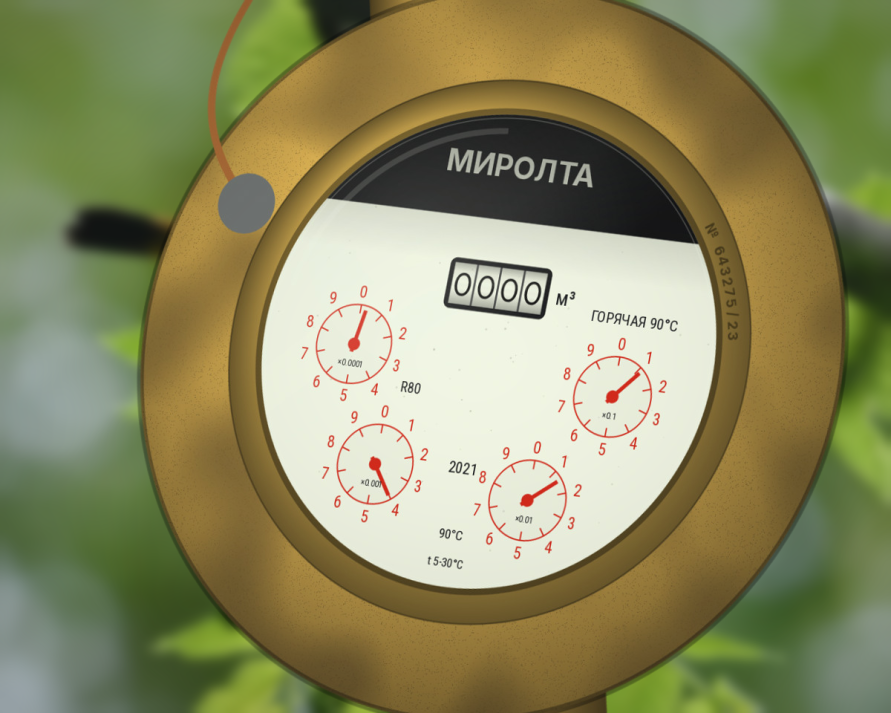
0.1140 m³
